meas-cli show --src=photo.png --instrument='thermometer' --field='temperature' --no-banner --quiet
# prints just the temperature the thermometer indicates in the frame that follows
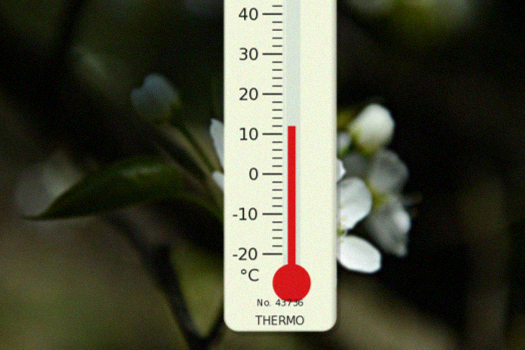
12 °C
